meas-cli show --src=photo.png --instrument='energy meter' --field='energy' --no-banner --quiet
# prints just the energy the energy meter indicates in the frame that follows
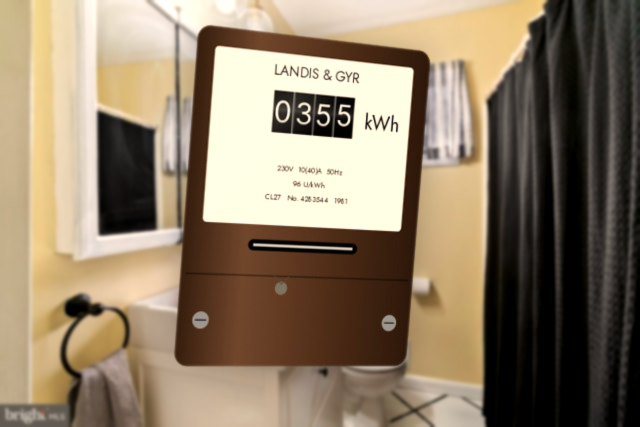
355 kWh
